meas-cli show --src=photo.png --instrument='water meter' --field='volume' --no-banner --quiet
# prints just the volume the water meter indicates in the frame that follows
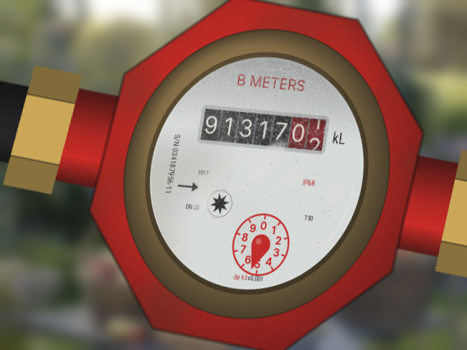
91317.015 kL
